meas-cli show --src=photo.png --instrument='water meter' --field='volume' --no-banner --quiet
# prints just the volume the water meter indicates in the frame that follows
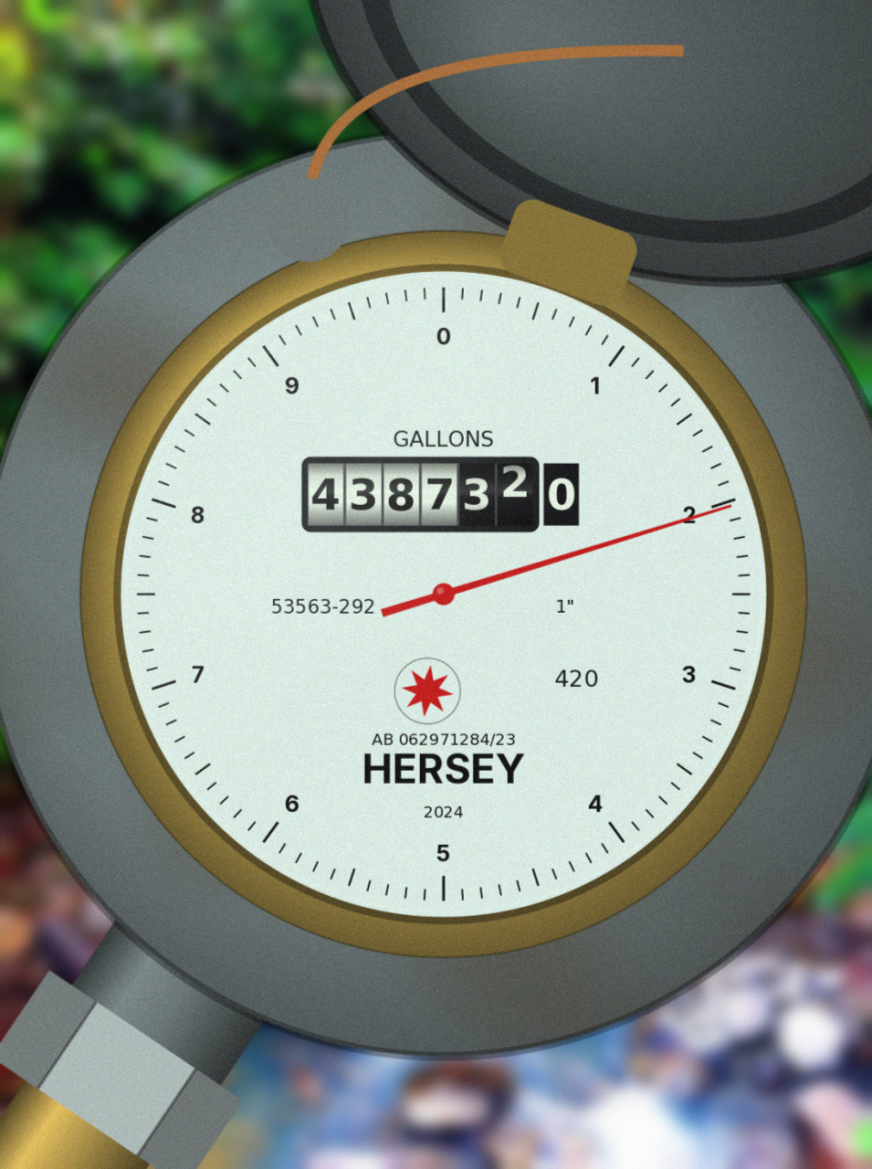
4387322.0 gal
